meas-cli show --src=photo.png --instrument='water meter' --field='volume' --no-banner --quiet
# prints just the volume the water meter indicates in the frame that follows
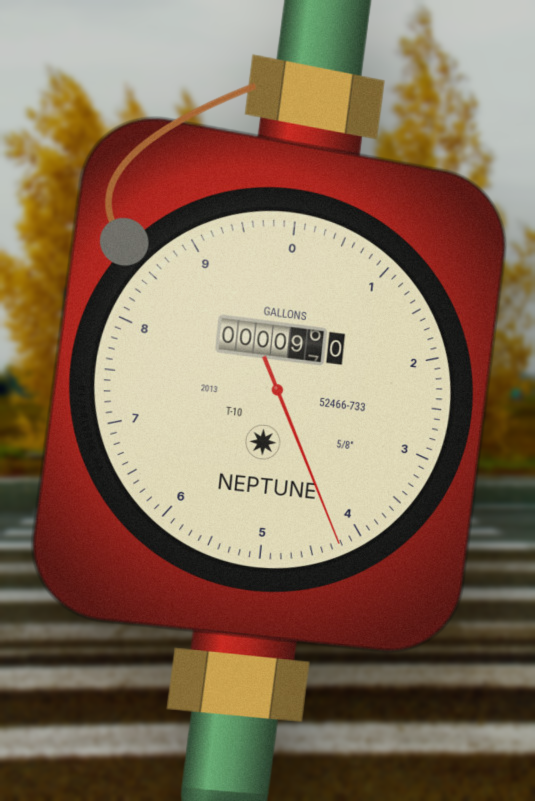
964.2 gal
